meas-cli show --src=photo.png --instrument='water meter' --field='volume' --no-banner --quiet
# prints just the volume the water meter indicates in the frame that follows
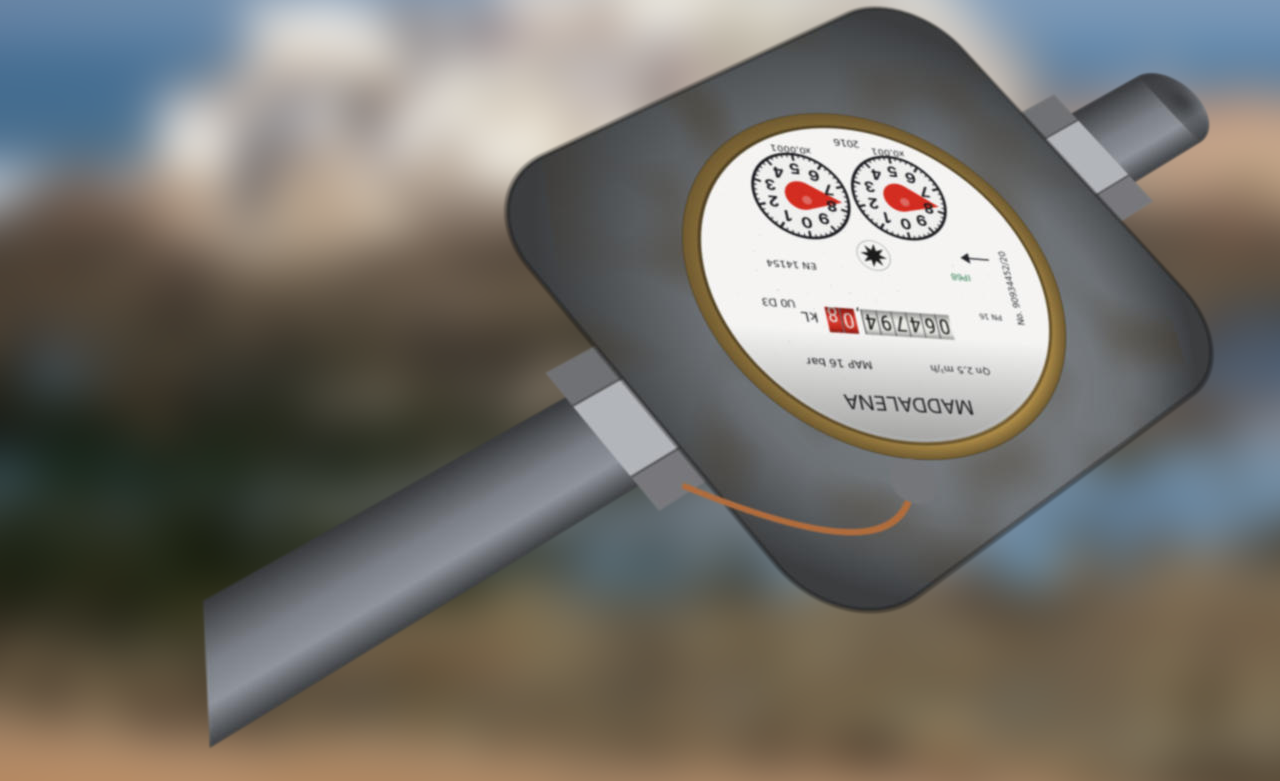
64794.0777 kL
